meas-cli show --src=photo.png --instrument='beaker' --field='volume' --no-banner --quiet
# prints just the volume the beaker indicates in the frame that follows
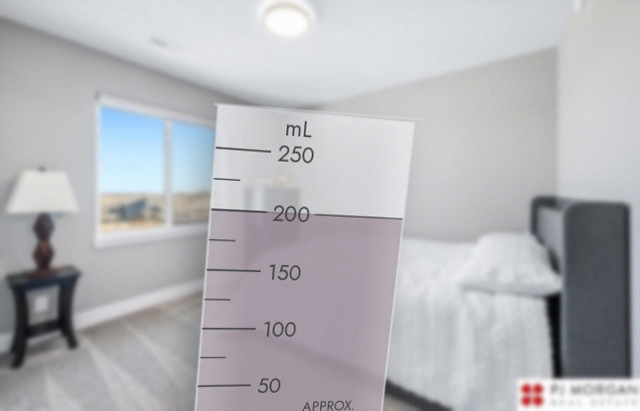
200 mL
